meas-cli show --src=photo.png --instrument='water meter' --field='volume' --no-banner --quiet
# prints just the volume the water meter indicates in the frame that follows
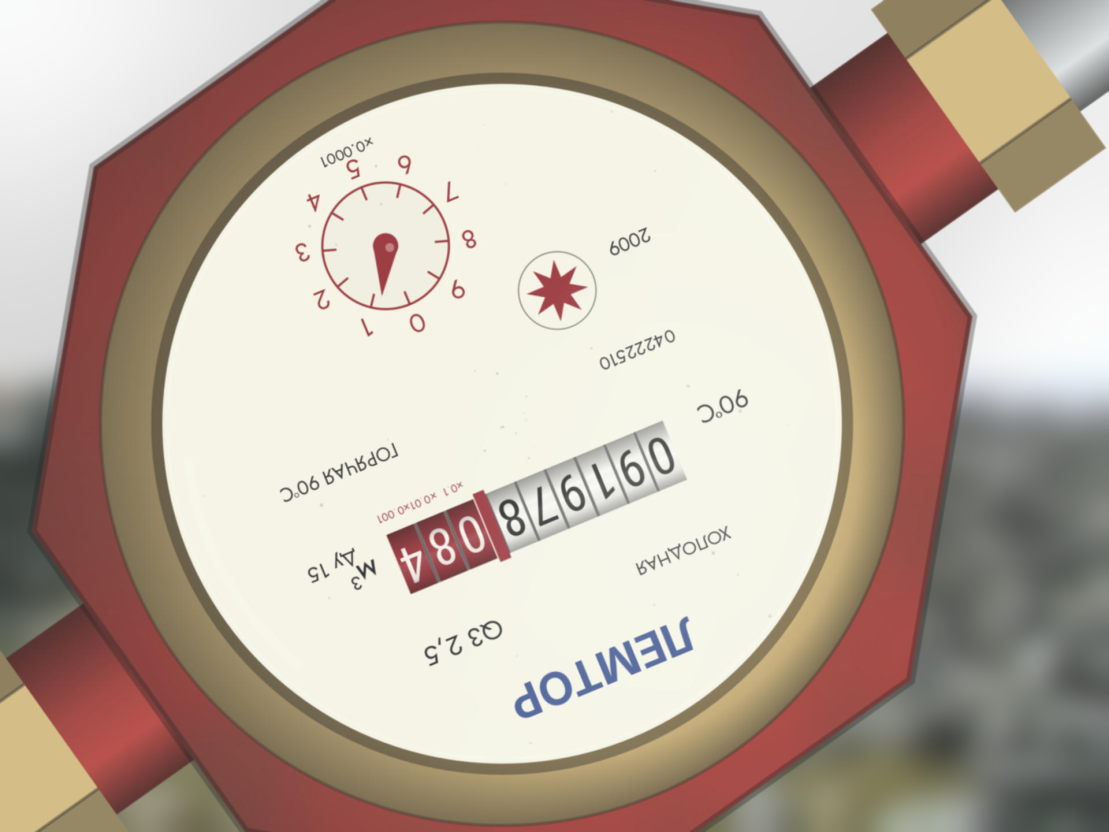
91978.0840 m³
